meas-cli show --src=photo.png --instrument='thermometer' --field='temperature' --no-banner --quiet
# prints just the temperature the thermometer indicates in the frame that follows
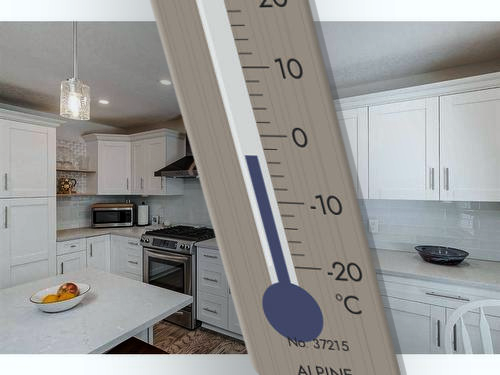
-3 °C
